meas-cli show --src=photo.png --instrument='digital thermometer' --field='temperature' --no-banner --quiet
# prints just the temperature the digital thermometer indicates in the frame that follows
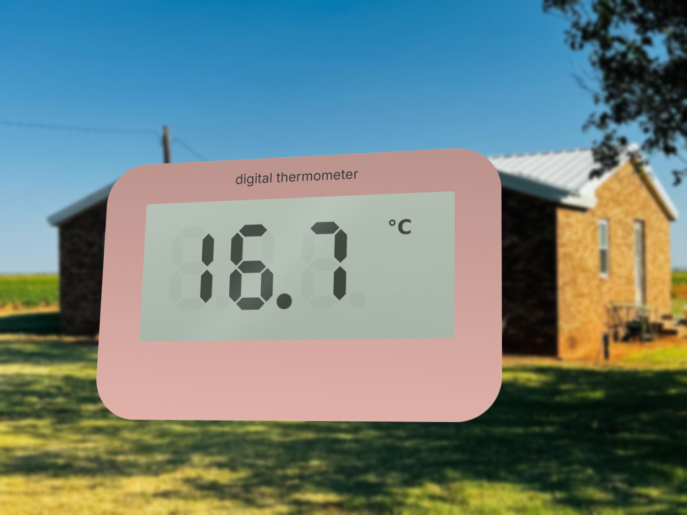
16.7 °C
